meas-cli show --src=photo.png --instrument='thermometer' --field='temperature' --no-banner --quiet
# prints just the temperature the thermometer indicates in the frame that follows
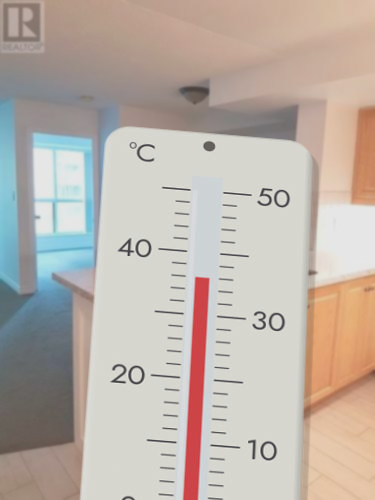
36 °C
